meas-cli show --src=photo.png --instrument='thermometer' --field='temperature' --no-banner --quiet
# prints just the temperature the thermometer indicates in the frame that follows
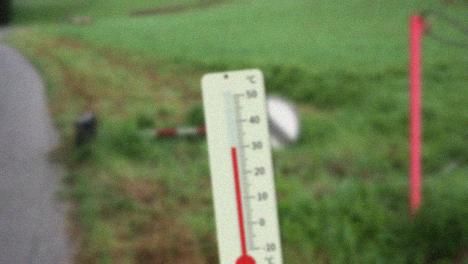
30 °C
